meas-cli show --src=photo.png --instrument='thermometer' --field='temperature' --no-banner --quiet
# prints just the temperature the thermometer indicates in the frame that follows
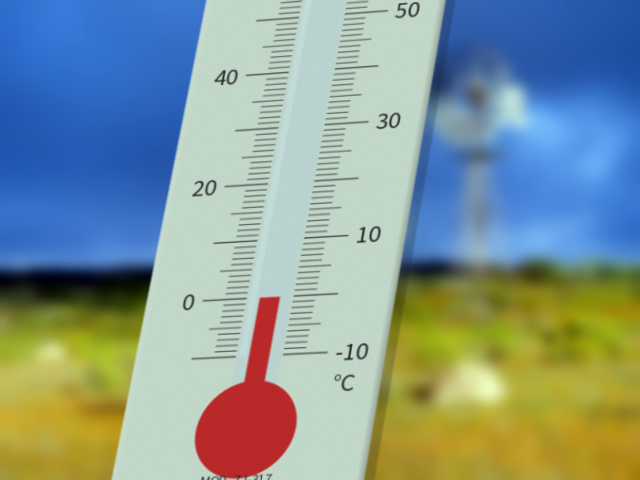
0 °C
